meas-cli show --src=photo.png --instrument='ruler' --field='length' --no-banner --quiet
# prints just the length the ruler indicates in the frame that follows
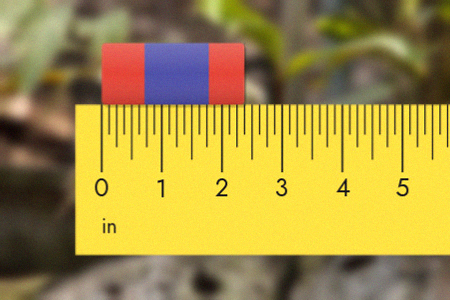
2.375 in
